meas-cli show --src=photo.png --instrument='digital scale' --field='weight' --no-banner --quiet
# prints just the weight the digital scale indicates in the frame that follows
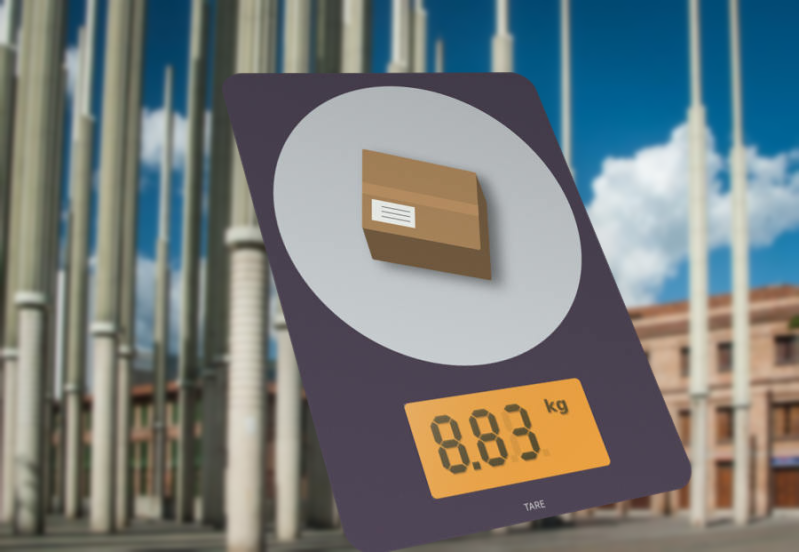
8.83 kg
